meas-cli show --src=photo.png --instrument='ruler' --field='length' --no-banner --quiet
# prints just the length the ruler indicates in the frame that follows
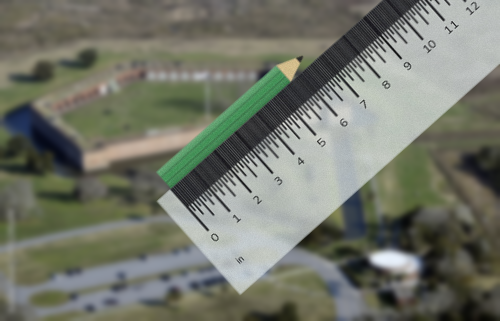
6.5 in
